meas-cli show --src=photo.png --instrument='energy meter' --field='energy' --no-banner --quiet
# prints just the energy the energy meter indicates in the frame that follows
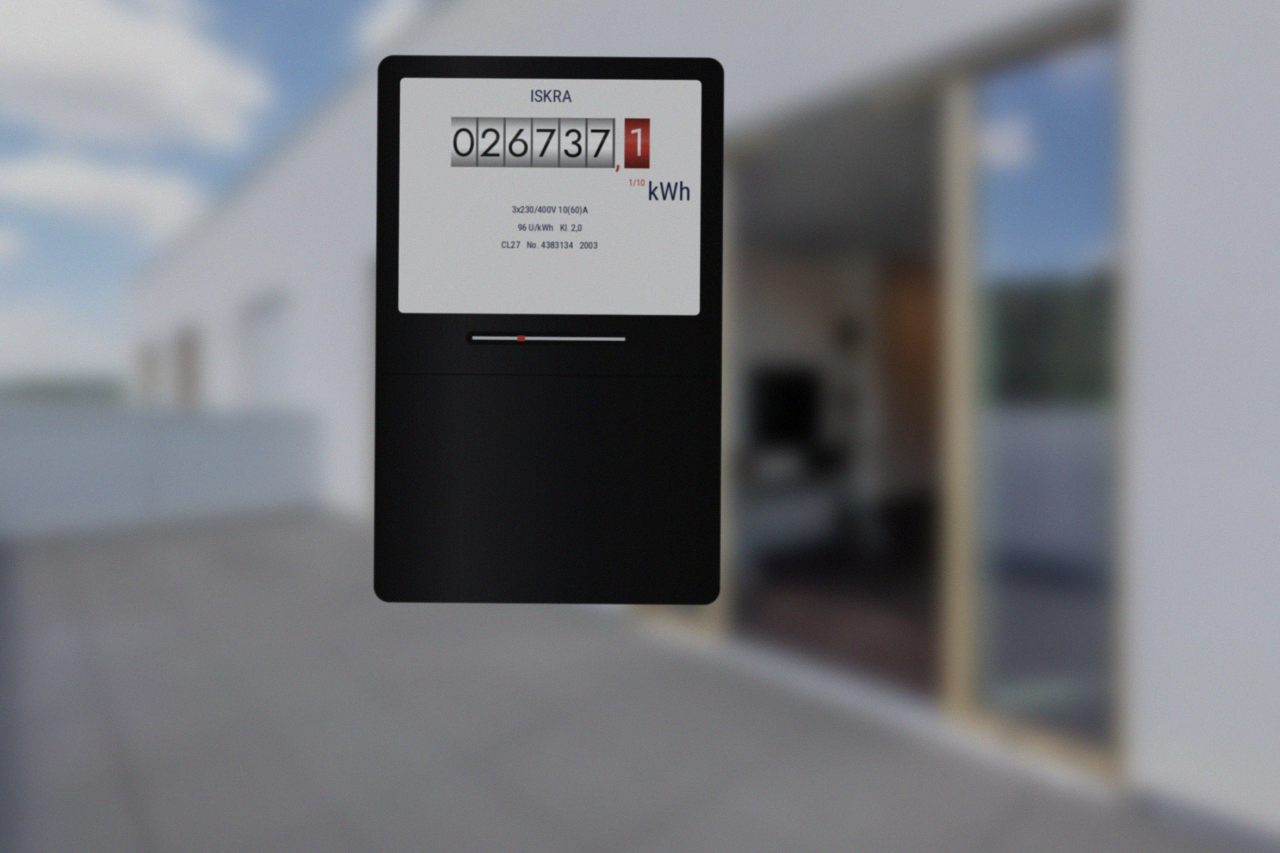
26737.1 kWh
